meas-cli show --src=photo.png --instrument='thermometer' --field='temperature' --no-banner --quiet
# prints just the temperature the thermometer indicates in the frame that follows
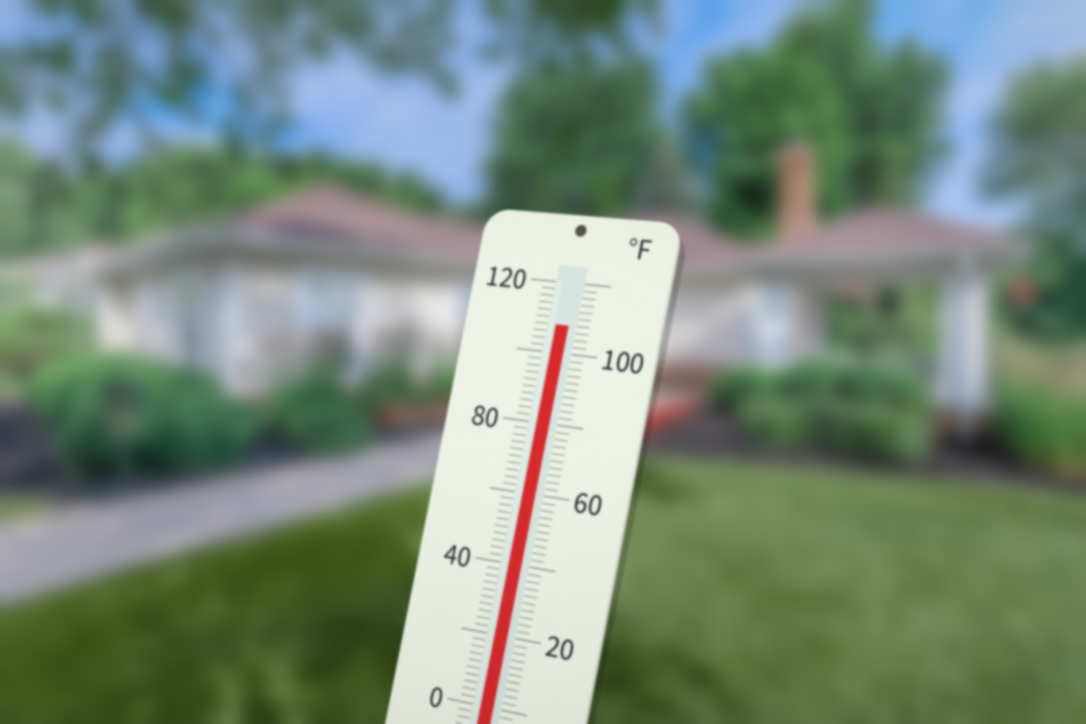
108 °F
